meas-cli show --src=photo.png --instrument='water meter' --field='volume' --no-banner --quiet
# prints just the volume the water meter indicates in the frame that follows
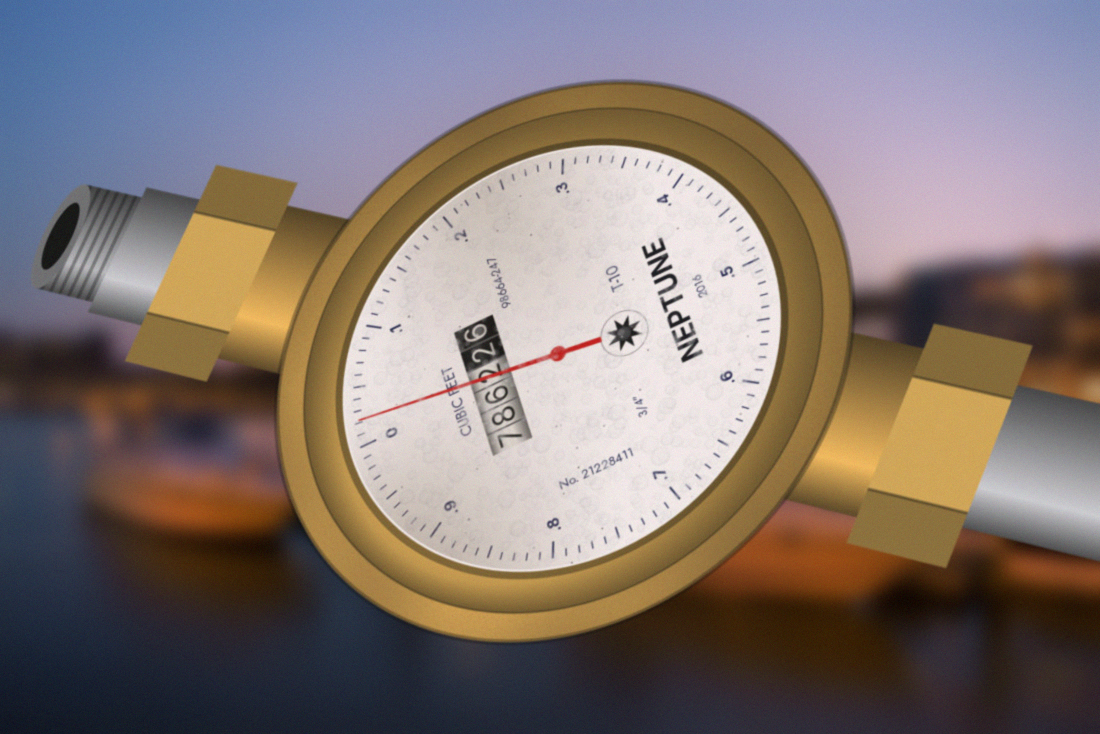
786226.02 ft³
